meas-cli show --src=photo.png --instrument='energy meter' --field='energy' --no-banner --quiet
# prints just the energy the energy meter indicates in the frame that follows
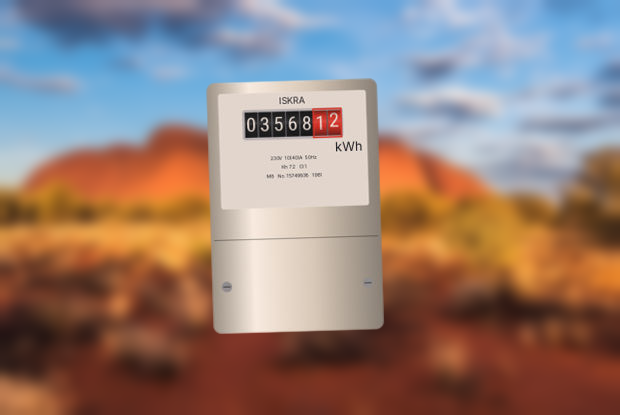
3568.12 kWh
